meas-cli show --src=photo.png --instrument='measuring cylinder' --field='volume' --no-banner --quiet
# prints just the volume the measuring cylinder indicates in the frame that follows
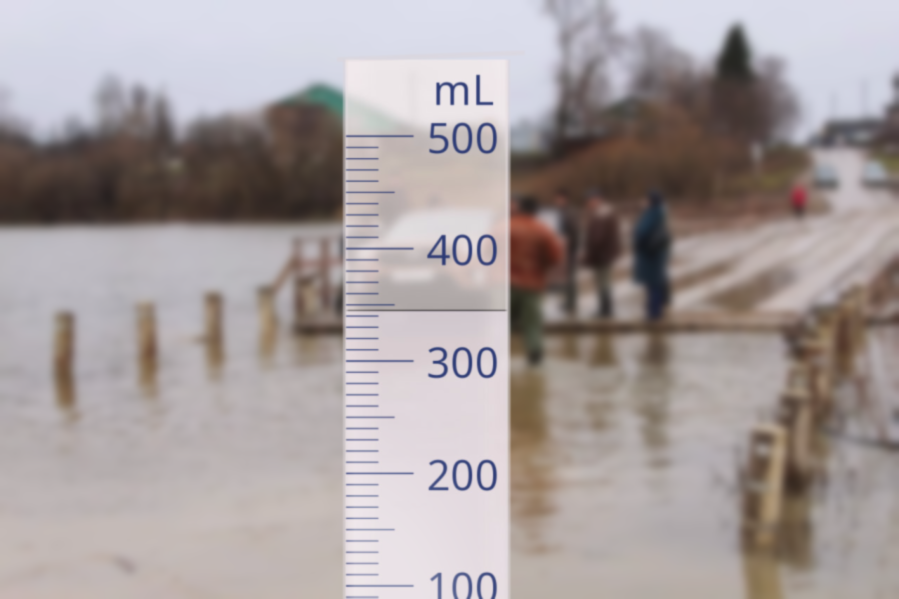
345 mL
